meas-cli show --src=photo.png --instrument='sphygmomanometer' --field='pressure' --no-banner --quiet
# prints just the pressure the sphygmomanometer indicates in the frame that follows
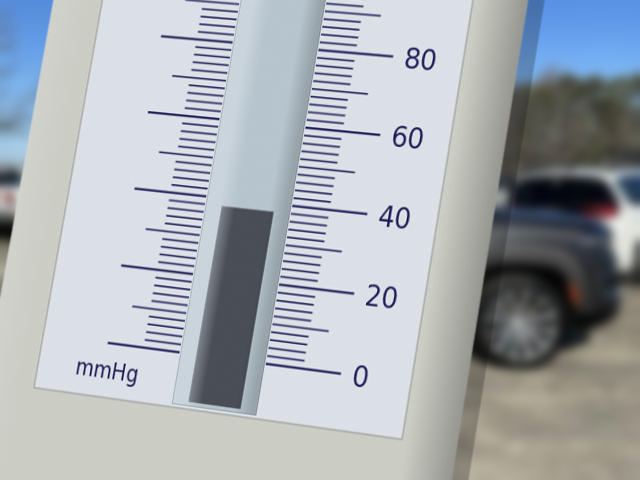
38 mmHg
